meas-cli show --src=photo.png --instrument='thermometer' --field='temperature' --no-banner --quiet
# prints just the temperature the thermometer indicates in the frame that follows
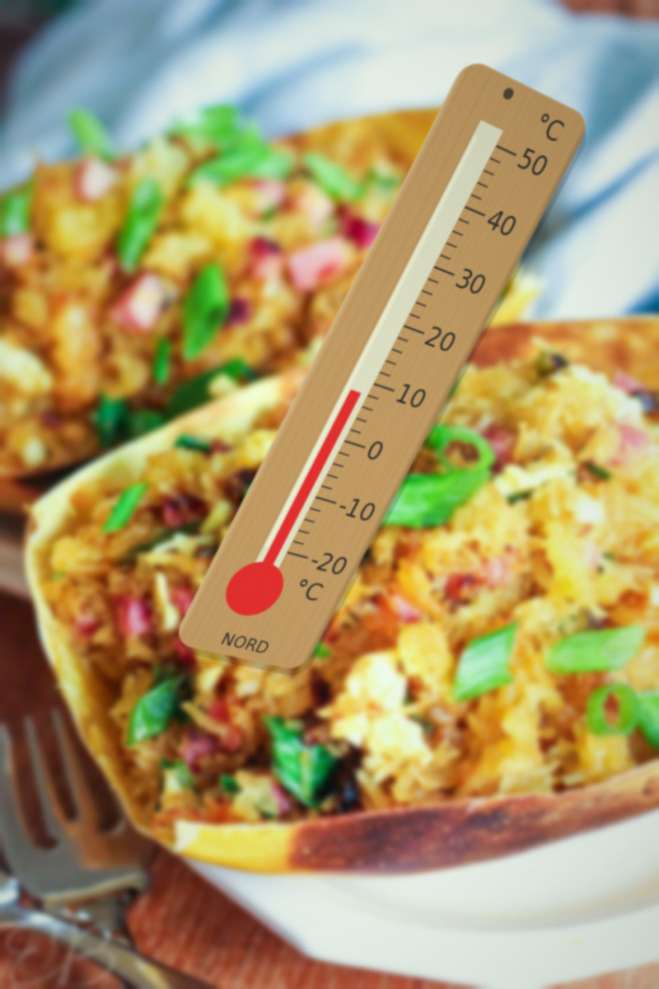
8 °C
